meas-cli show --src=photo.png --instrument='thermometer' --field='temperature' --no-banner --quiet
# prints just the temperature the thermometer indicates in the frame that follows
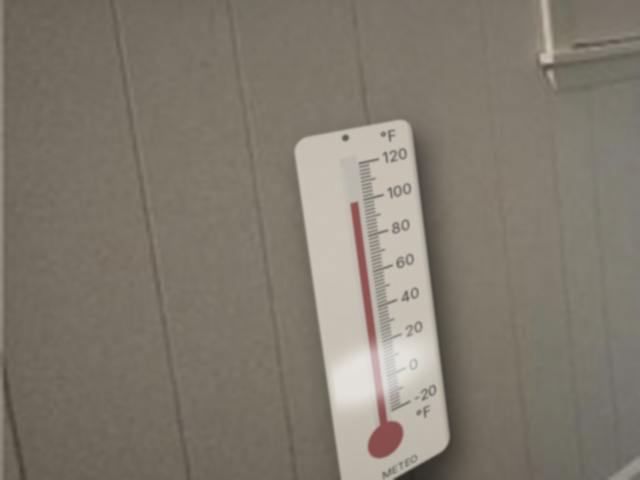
100 °F
